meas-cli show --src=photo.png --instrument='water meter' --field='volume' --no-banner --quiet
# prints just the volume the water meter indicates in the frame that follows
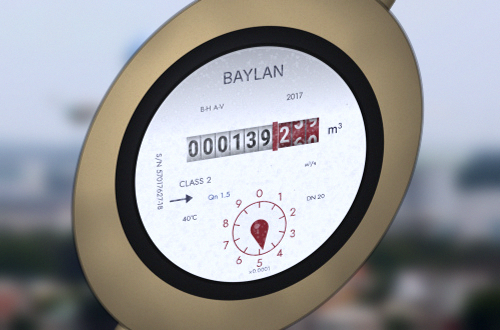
139.2594 m³
